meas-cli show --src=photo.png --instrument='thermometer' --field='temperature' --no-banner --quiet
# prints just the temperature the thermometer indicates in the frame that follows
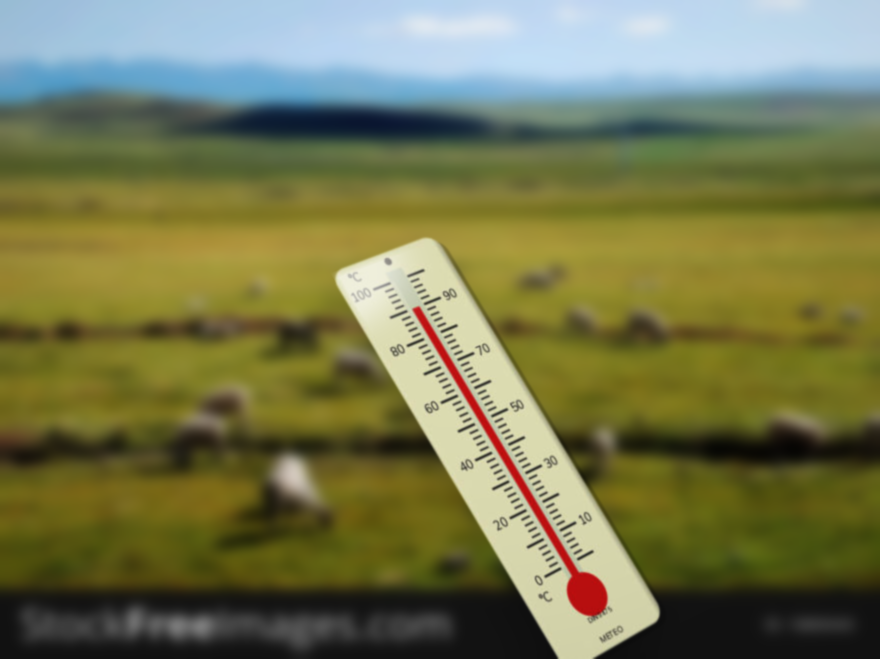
90 °C
